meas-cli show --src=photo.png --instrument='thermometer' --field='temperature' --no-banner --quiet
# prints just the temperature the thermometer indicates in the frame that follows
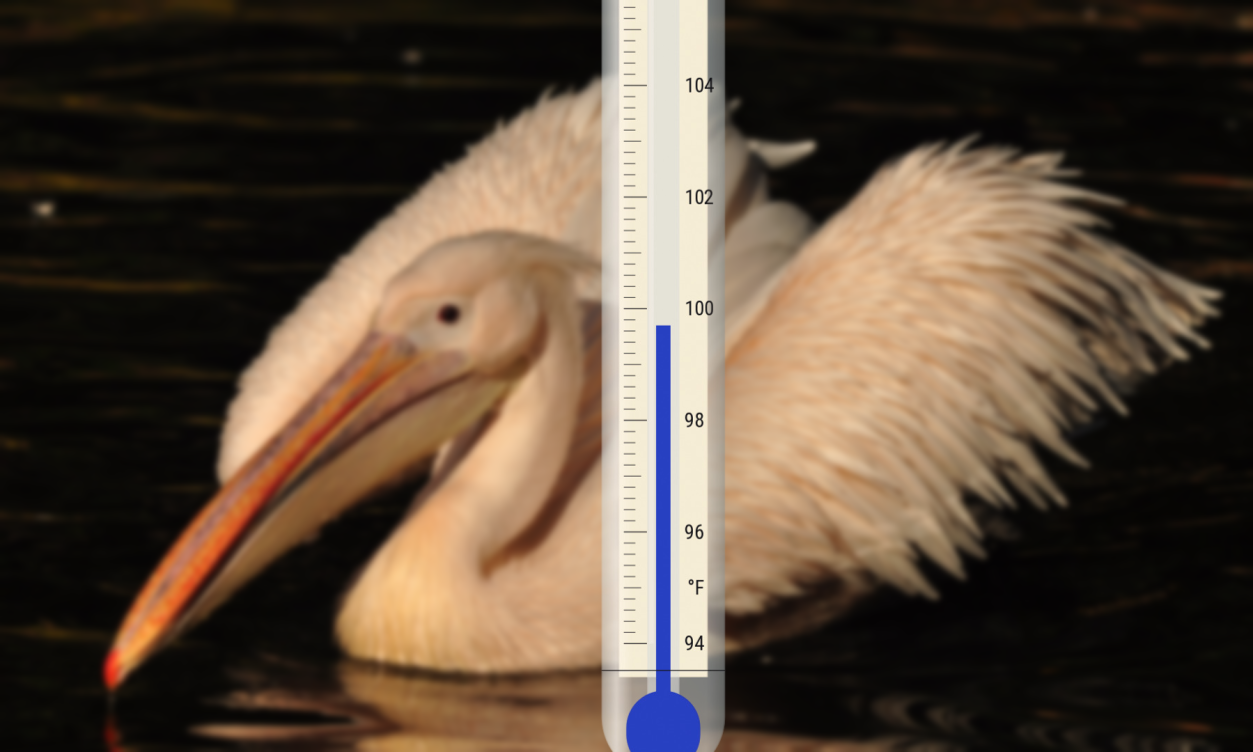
99.7 °F
